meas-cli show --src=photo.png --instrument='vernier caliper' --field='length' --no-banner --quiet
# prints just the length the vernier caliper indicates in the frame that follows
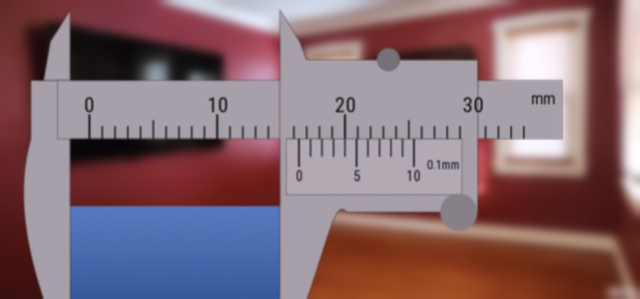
16.4 mm
